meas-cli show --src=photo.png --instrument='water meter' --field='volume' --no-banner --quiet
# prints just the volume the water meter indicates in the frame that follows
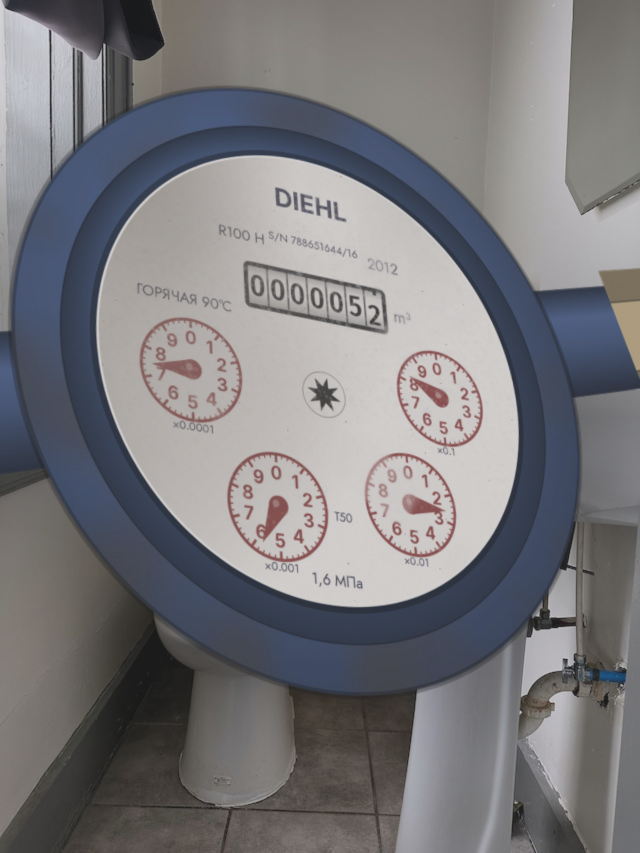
51.8257 m³
